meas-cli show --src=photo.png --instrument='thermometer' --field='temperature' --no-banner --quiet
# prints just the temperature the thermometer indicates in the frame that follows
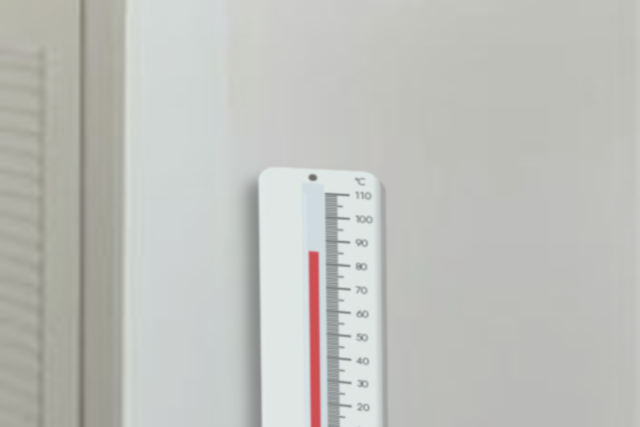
85 °C
